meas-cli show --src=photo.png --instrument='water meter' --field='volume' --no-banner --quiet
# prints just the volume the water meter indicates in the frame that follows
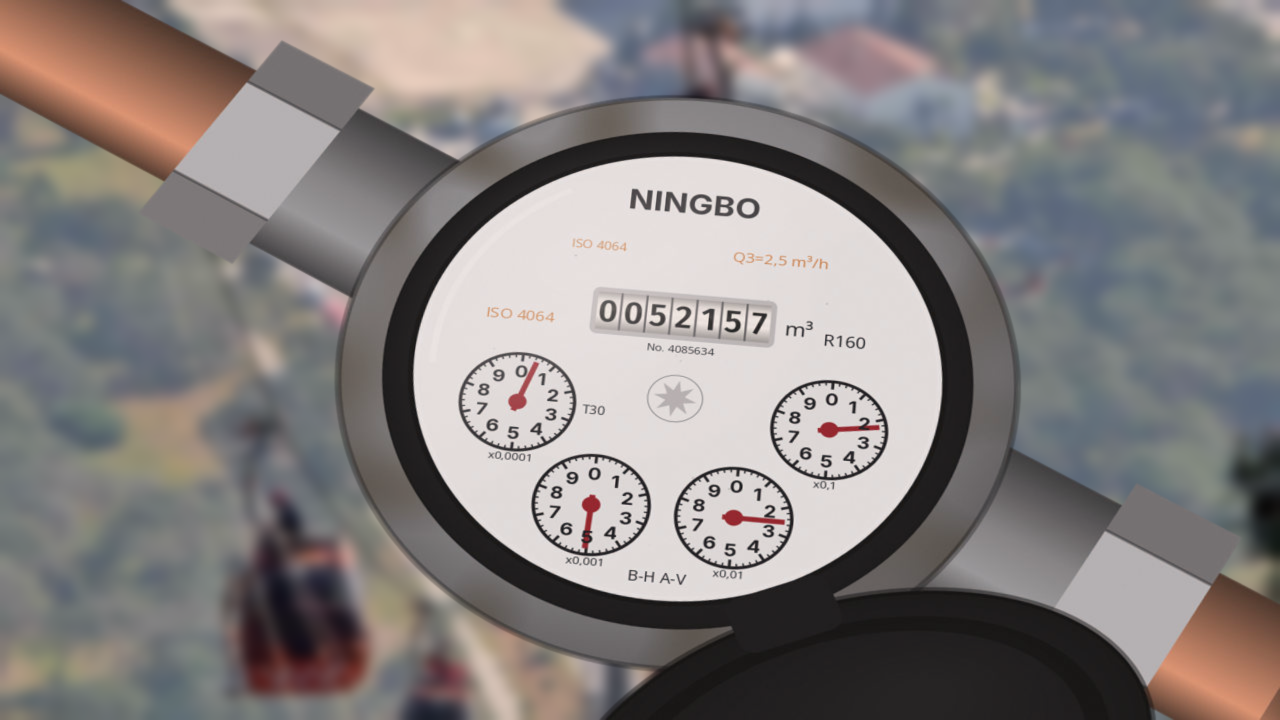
52157.2250 m³
